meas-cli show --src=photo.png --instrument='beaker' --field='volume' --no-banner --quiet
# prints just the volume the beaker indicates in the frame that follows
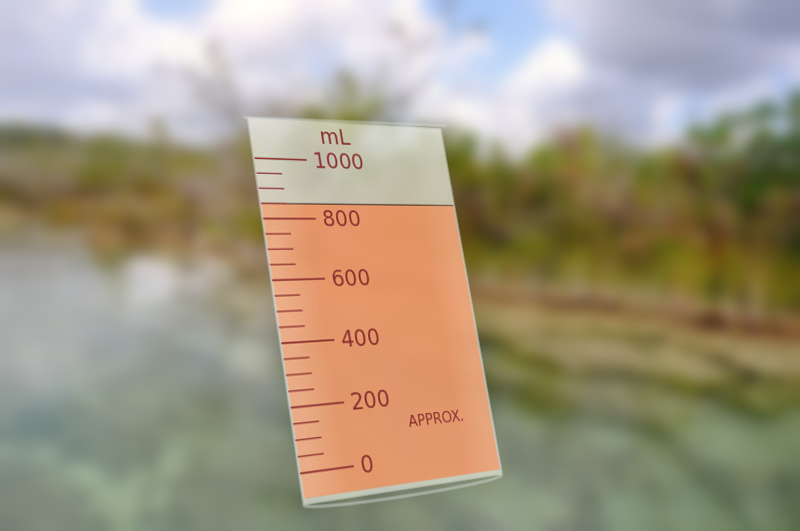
850 mL
